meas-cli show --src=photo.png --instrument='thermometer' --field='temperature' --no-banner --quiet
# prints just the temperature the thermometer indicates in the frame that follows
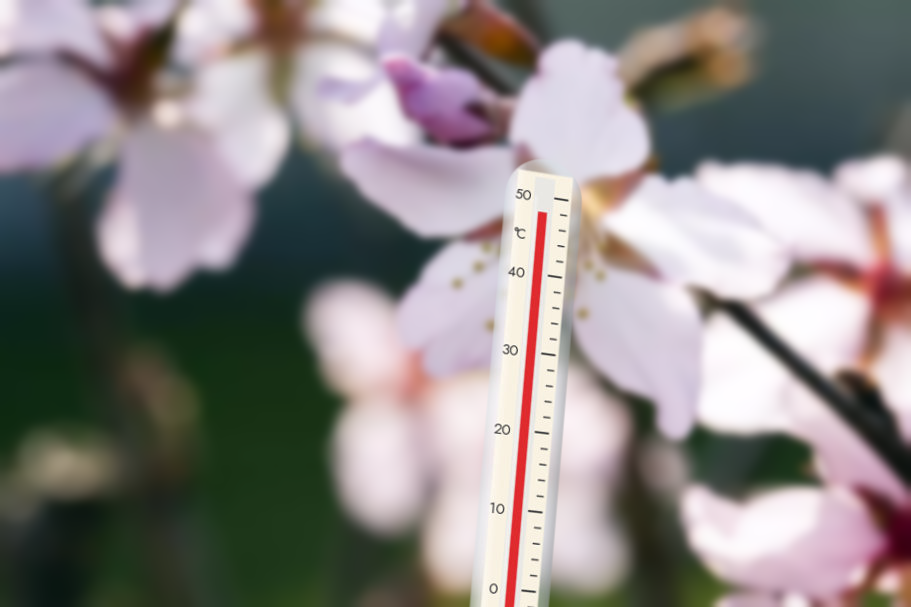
48 °C
